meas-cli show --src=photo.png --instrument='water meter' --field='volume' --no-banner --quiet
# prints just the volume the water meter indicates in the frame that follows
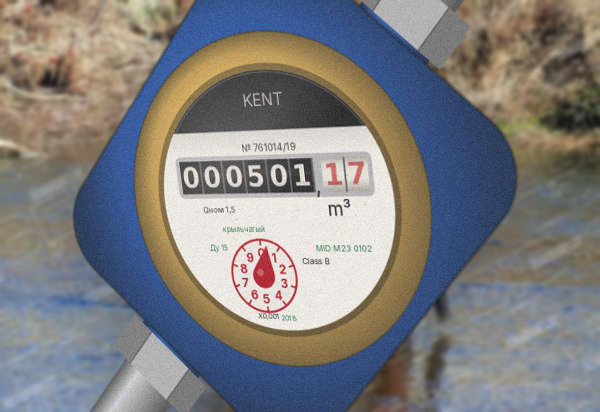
501.170 m³
